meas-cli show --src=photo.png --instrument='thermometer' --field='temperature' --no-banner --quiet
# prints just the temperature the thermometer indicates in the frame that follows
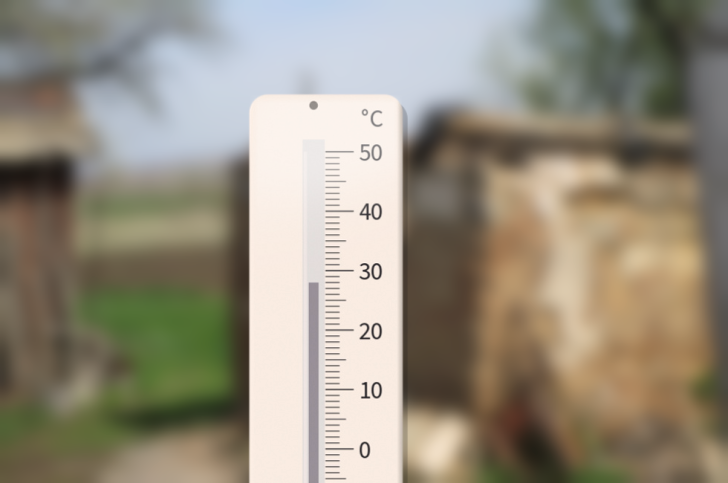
28 °C
